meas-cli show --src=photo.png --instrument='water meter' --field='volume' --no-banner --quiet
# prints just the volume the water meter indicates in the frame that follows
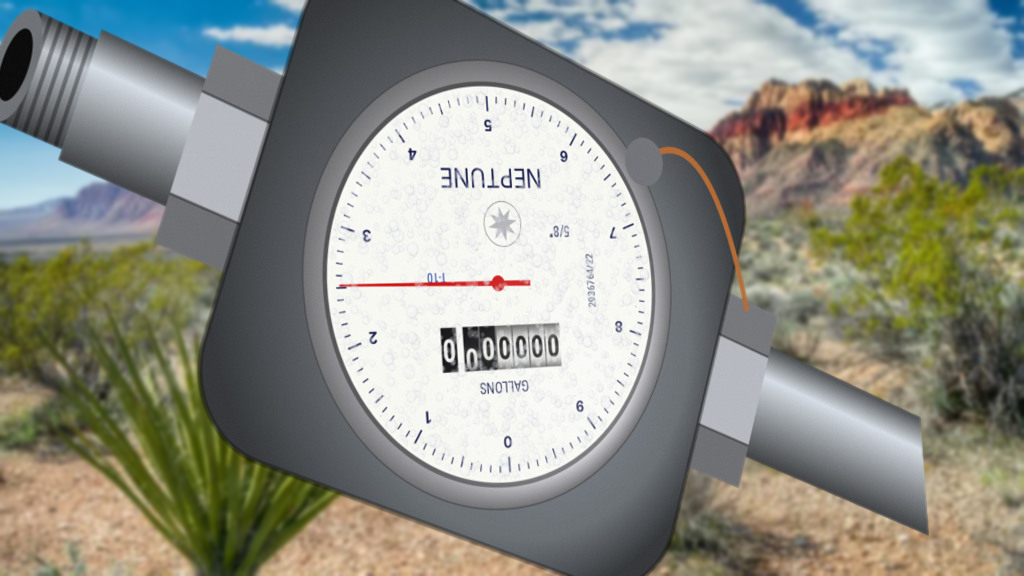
2.5 gal
